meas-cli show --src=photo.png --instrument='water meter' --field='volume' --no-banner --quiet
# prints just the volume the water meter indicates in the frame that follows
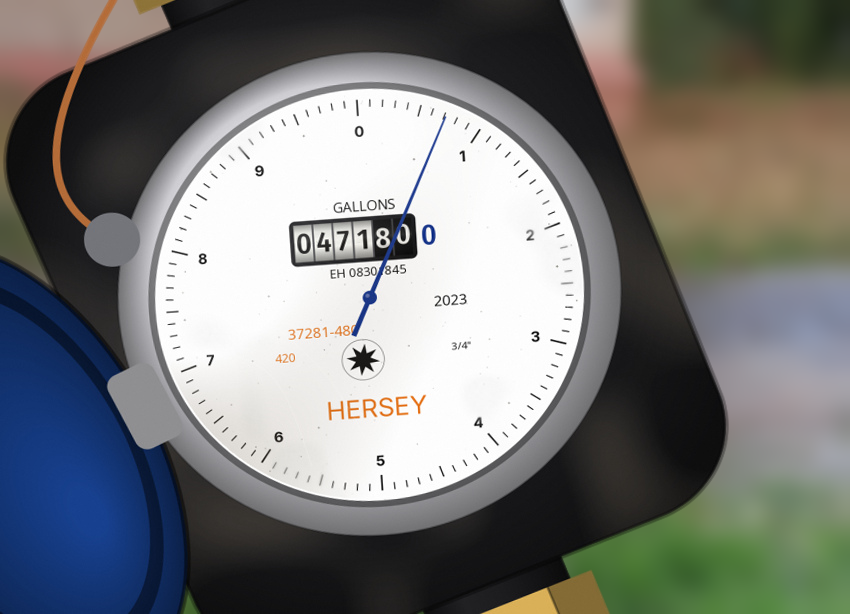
471800.7 gal
